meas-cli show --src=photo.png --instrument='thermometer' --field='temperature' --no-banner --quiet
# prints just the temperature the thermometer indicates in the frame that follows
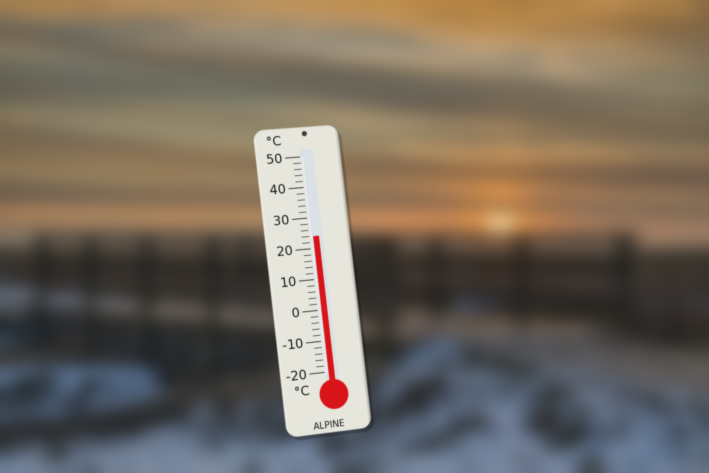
24 °C
